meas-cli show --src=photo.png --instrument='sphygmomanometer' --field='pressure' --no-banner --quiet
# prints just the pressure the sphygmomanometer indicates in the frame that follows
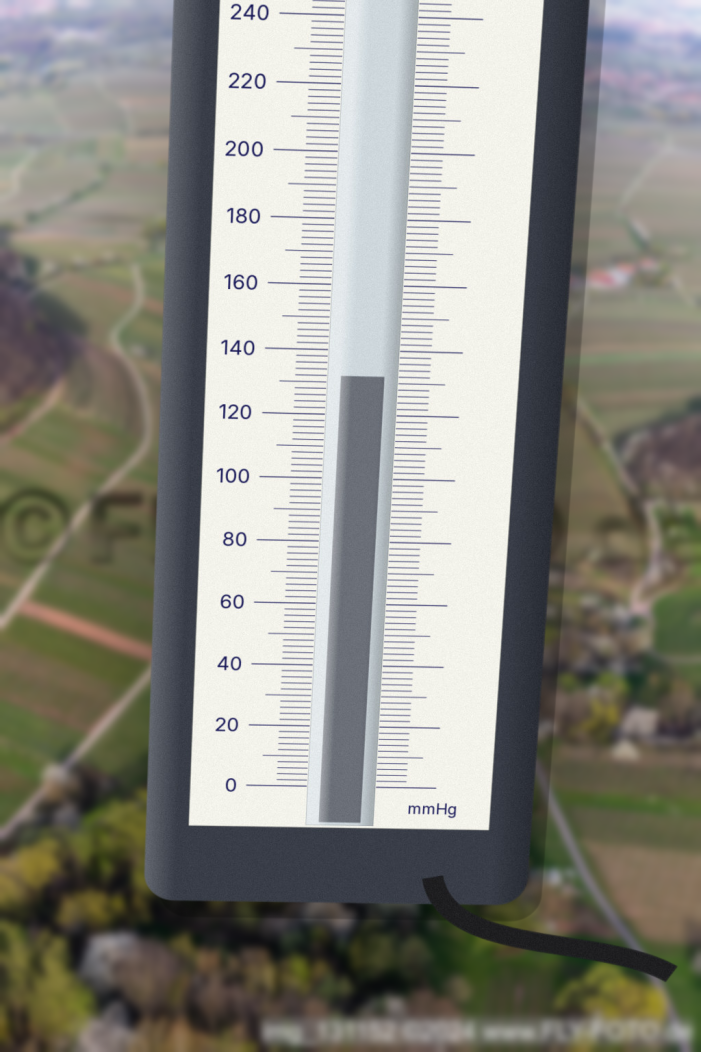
132 mmHg
